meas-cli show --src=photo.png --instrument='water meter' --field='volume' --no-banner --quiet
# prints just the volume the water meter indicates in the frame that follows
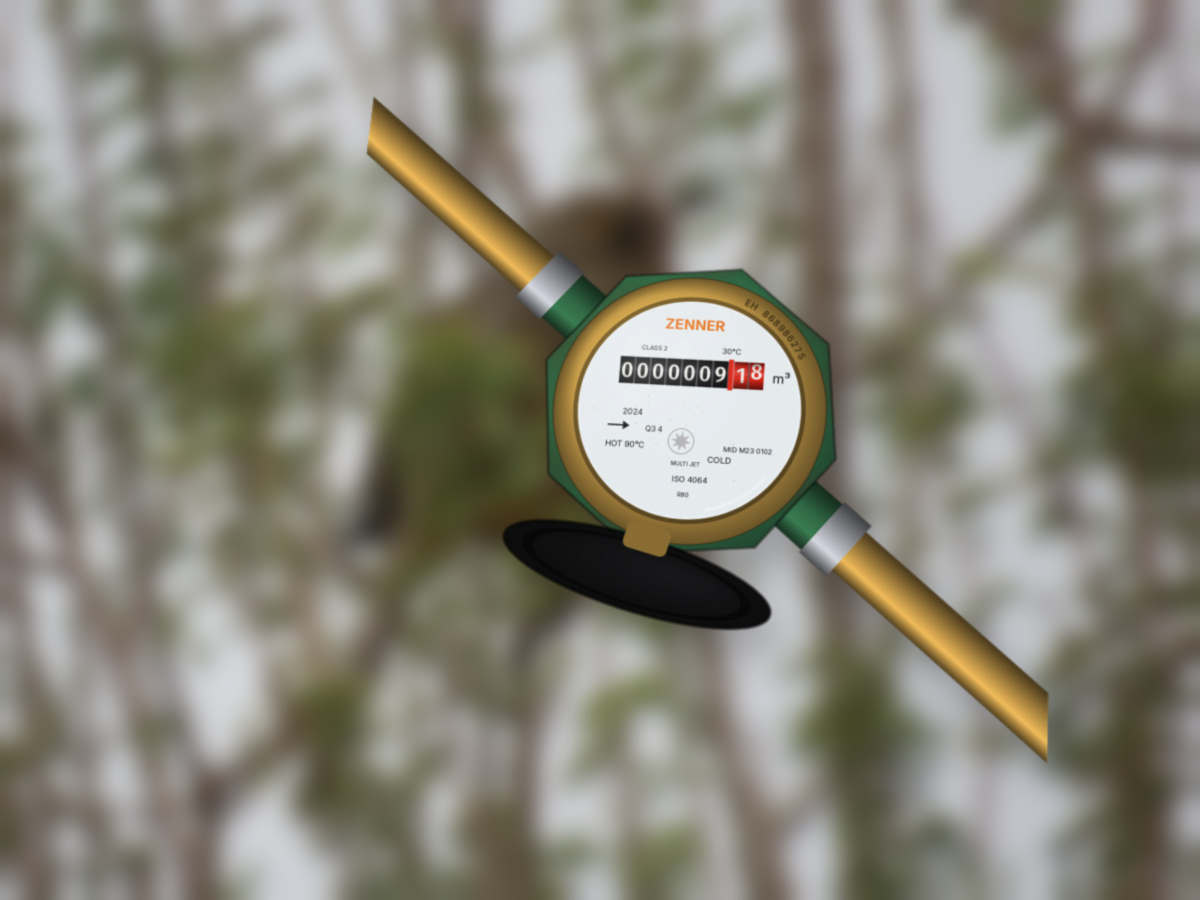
9.18 m³
